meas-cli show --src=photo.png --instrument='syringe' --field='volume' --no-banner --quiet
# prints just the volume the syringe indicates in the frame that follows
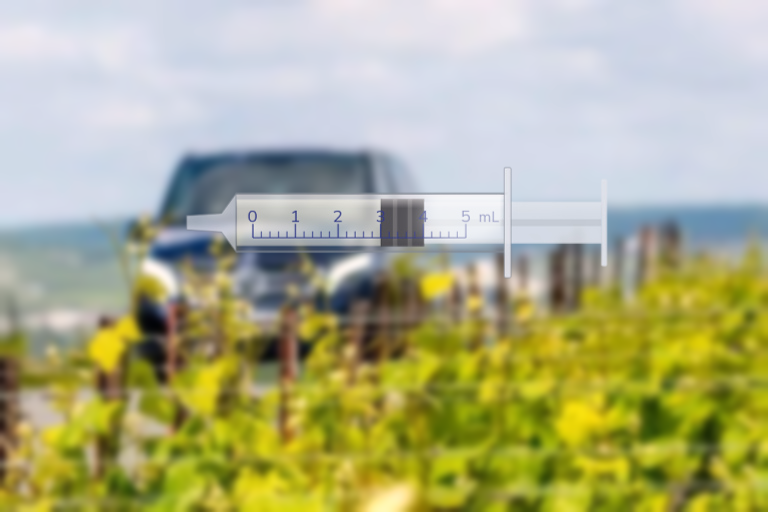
3 mL
